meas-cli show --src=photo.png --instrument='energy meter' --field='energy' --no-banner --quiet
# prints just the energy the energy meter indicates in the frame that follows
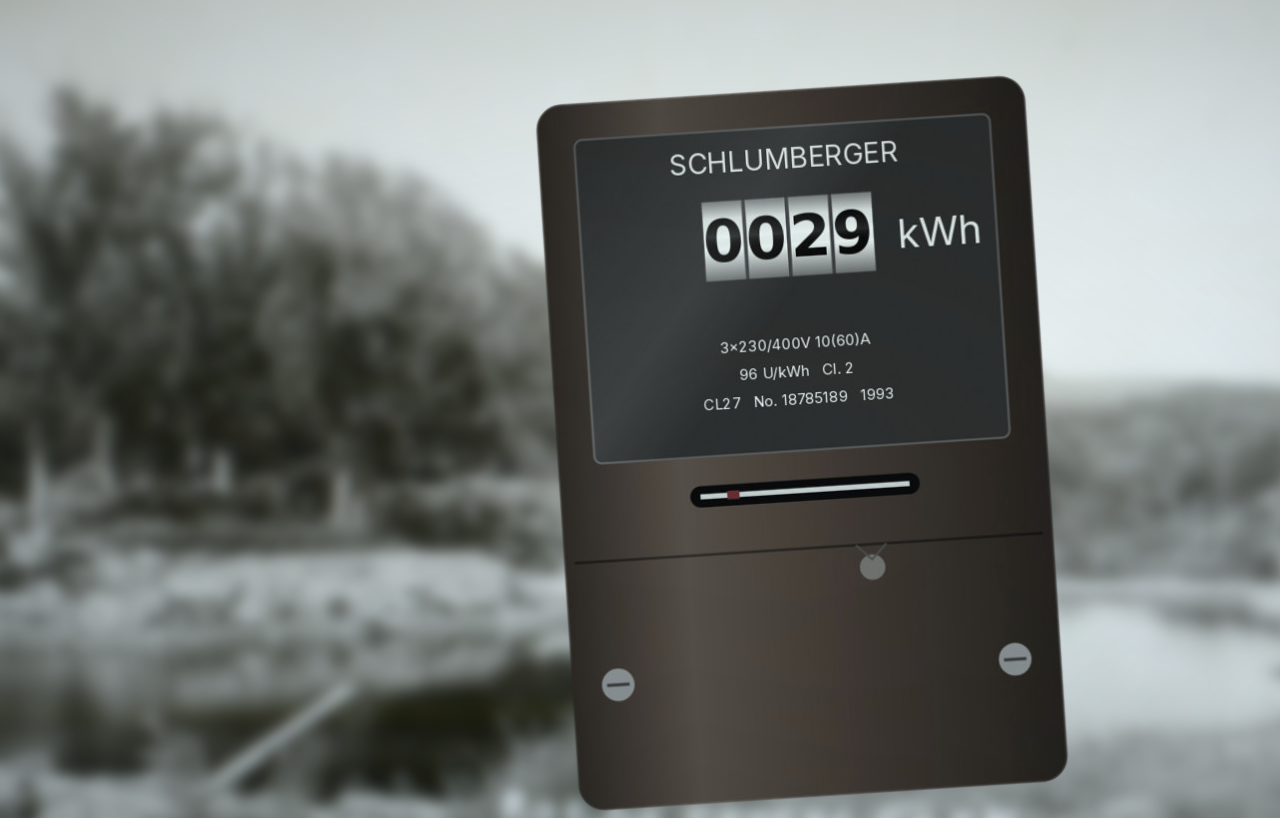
29 kWh
